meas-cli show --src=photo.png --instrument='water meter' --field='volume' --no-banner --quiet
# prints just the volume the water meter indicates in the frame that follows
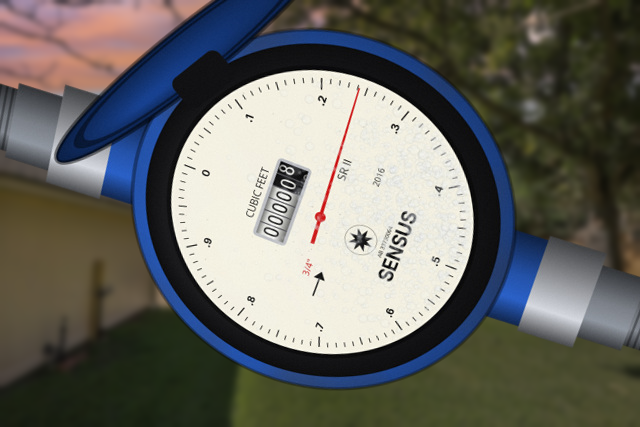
8.24 ft³
